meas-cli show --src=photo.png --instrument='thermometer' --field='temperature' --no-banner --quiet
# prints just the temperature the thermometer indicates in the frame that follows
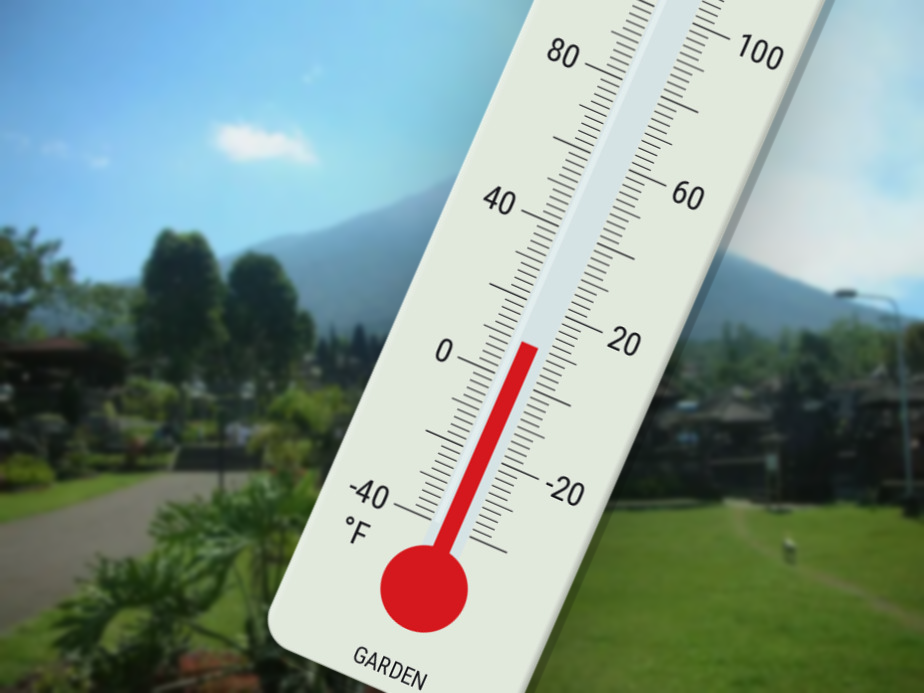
10 °F
